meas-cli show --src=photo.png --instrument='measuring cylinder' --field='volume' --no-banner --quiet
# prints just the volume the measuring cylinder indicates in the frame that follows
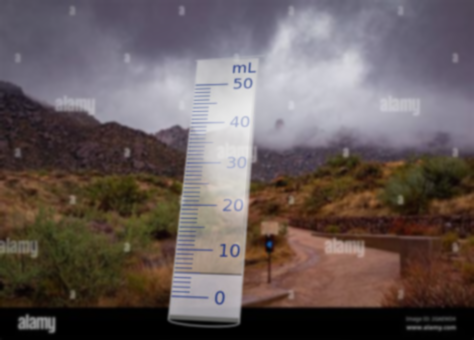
5 mL
